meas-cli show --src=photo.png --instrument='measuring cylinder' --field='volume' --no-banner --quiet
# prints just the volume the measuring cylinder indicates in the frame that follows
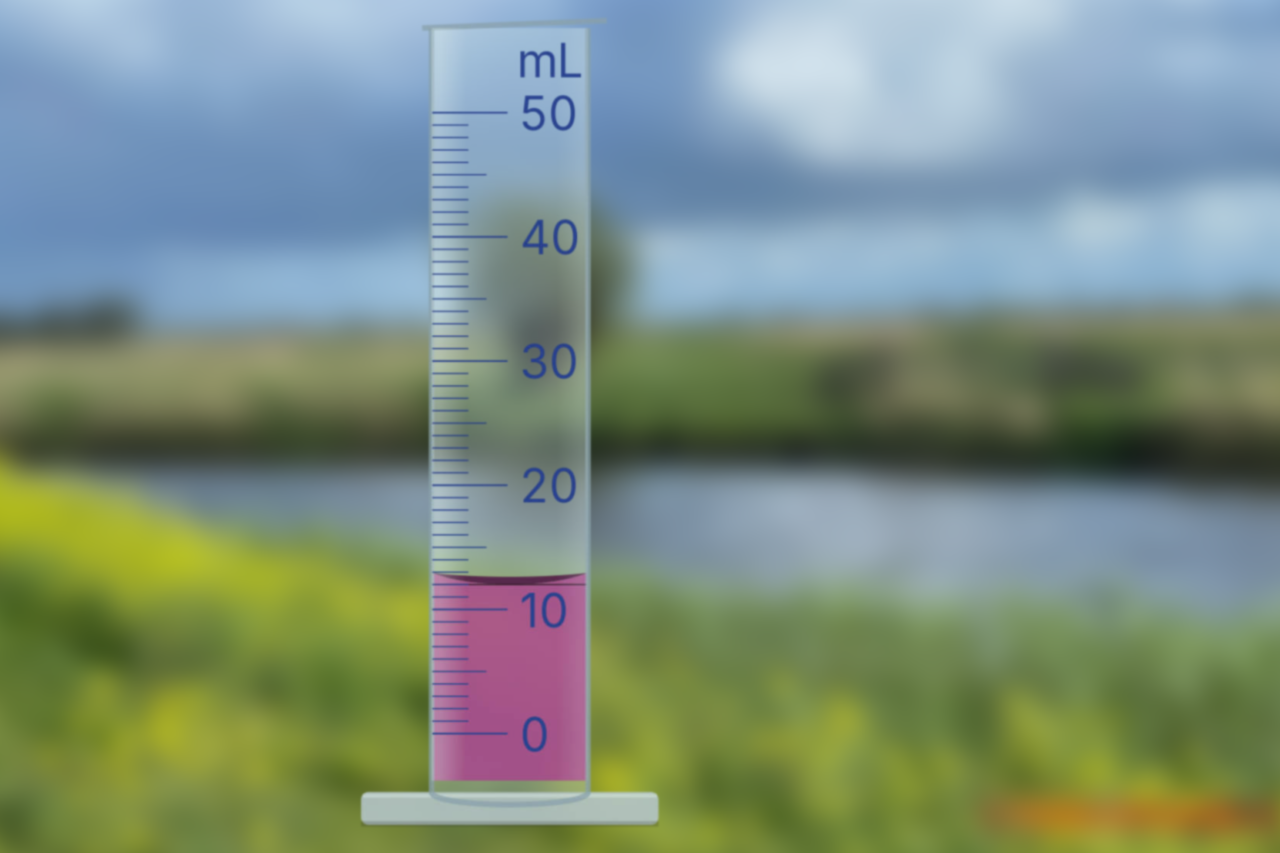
12 mL
